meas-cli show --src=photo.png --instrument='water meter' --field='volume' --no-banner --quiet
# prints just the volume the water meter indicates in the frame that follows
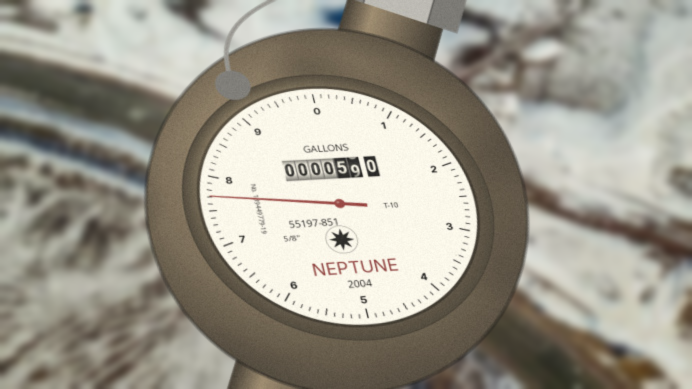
587.7 gal
